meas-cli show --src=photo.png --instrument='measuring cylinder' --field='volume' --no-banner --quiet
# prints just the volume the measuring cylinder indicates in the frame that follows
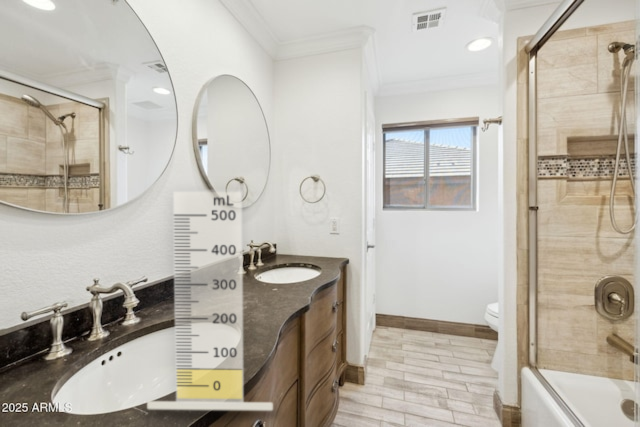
50 mL
